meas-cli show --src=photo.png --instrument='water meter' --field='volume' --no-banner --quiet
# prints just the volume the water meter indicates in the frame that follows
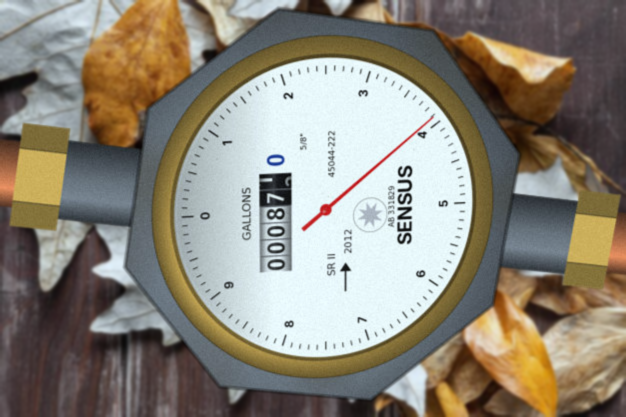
8713.9 gal
